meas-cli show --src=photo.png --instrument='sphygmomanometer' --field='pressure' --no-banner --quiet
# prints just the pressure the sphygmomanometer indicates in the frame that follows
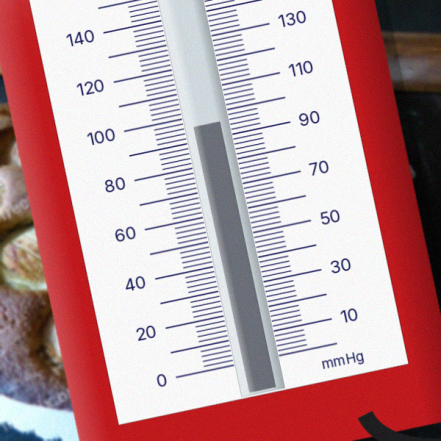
96 mmHg
